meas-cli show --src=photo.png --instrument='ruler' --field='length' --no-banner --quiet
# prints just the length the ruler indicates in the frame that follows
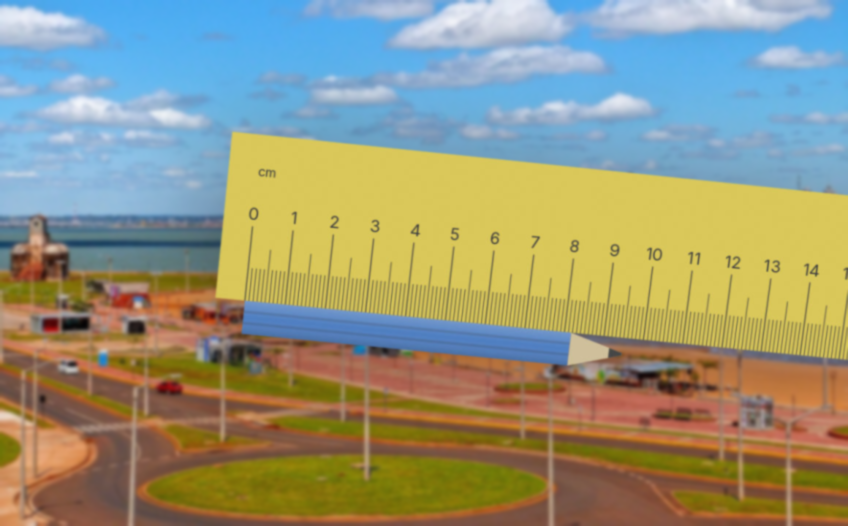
9.5 cm
